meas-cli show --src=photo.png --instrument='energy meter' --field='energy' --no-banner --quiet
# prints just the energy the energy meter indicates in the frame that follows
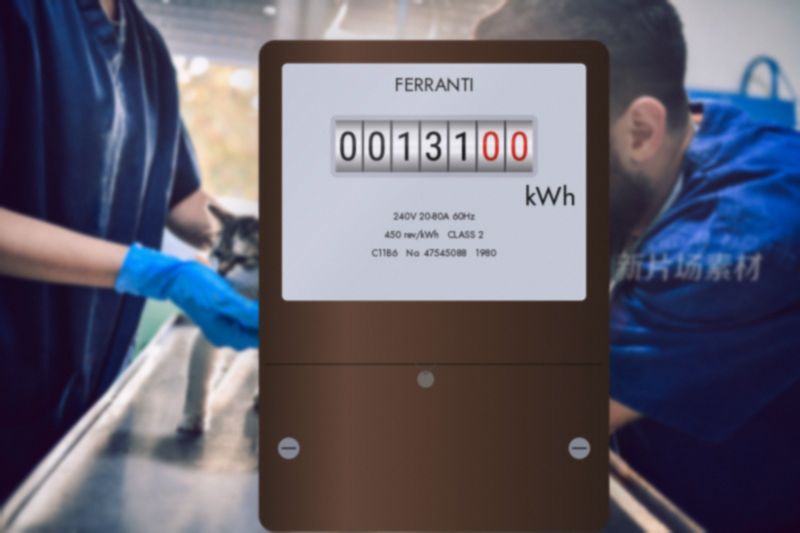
131.00 kWh
